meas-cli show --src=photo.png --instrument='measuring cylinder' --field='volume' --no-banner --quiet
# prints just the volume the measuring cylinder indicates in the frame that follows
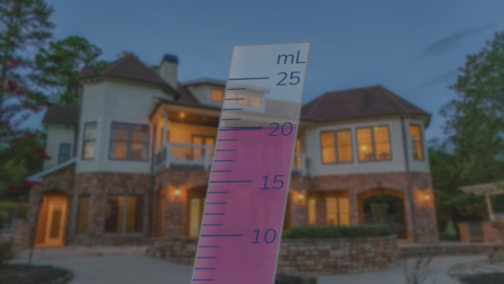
20 mL
